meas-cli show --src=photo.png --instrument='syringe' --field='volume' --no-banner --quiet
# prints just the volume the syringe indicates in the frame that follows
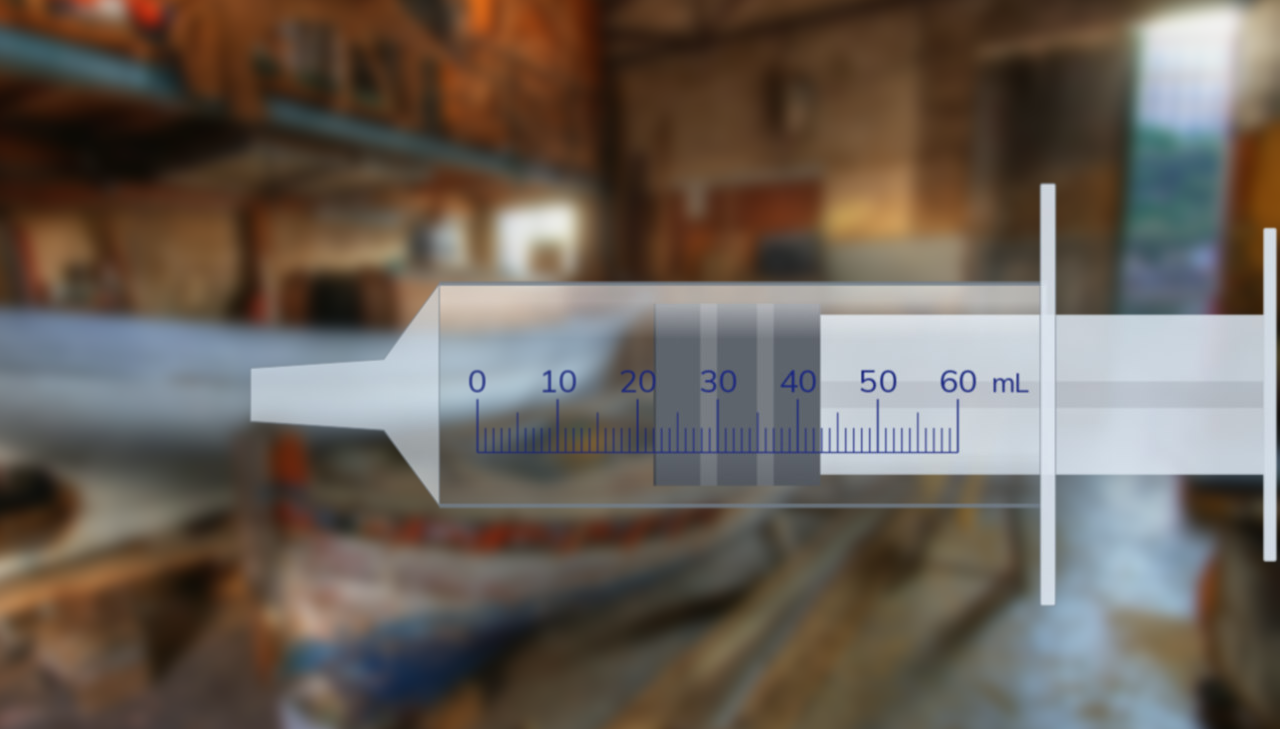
22 mL
